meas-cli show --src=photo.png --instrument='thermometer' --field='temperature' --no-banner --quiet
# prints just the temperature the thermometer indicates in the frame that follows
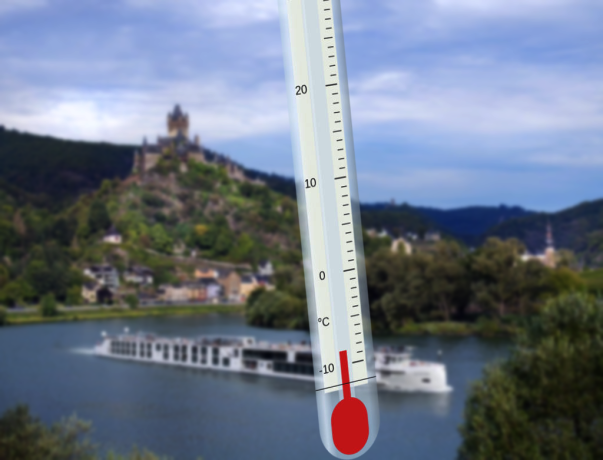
-8.5 °C
